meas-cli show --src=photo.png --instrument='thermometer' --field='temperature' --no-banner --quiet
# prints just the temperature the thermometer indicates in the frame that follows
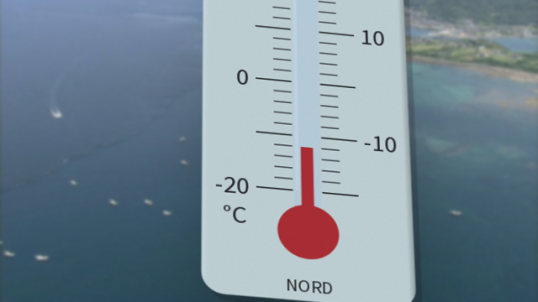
-12 °C
